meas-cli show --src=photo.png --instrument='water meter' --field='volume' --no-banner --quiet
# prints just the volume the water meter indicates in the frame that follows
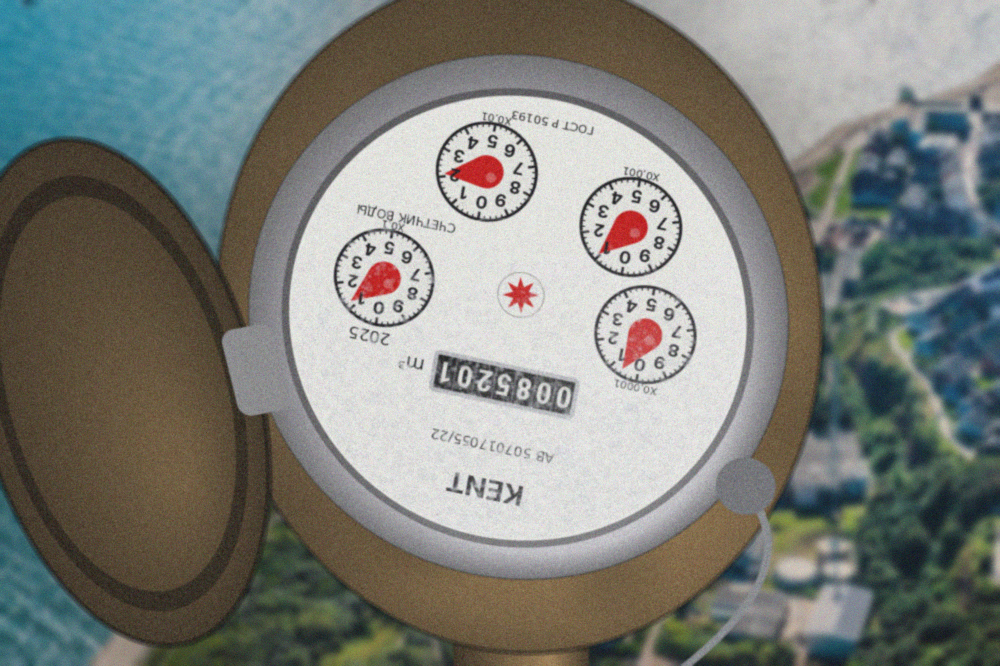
85201.1210 m³
